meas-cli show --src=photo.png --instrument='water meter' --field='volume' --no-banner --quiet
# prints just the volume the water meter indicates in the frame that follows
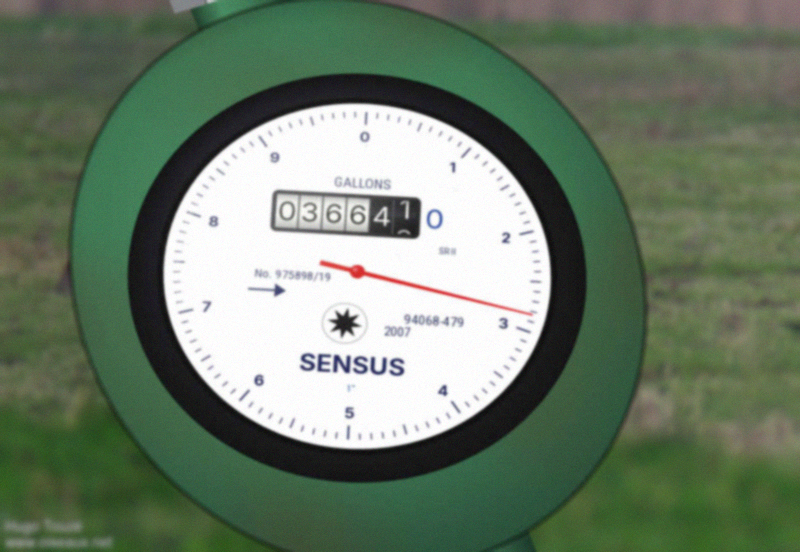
366412.8 gal
